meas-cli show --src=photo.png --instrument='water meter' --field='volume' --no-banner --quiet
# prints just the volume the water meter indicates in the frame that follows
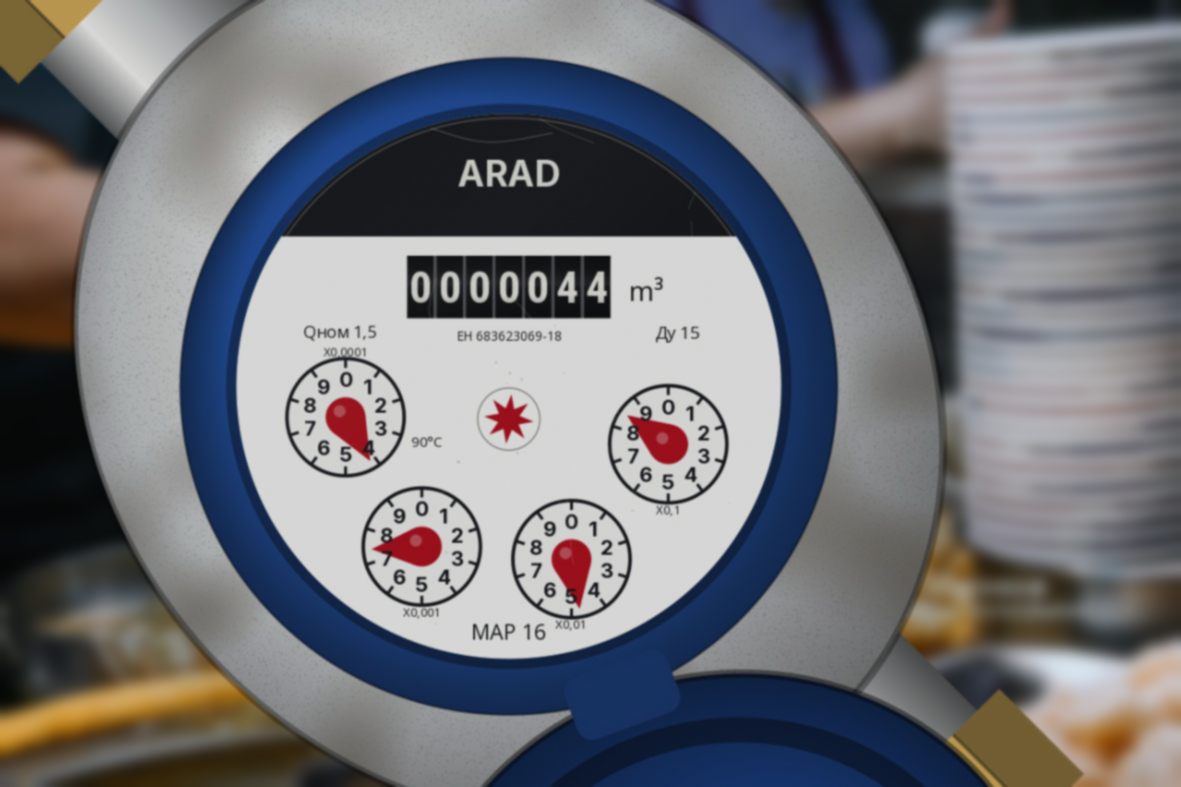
44.8474 m³
